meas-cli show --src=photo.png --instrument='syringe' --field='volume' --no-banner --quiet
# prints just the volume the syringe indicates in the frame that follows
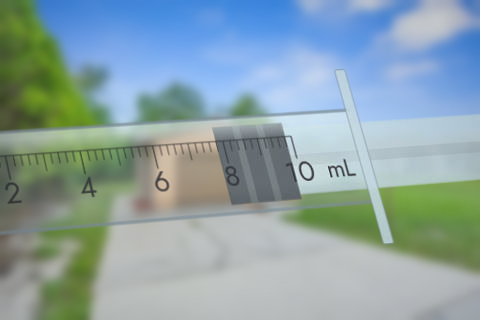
7.8 mL
